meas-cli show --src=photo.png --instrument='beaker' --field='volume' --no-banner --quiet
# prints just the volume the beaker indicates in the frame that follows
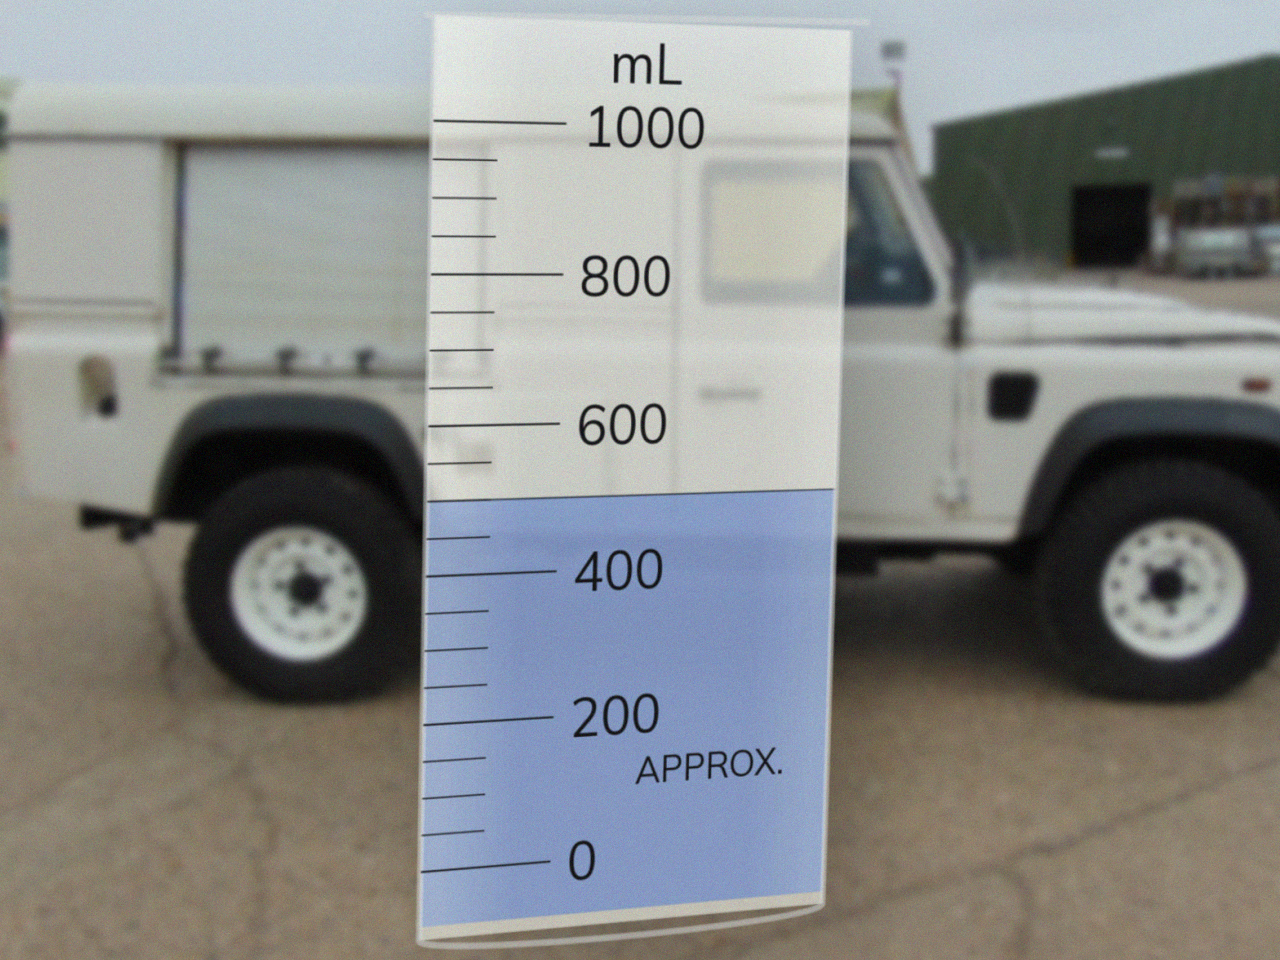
500 mL
